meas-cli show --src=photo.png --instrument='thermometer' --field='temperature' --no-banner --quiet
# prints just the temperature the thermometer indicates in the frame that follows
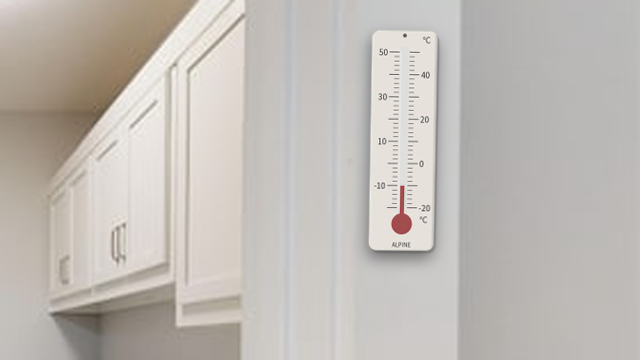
-10 °C
